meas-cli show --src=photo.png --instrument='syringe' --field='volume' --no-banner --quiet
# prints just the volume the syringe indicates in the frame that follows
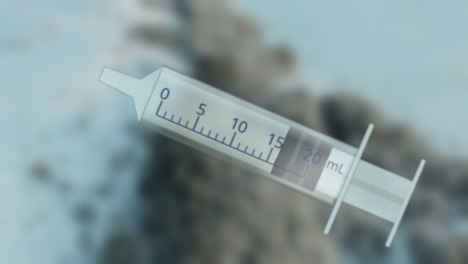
16 mL
